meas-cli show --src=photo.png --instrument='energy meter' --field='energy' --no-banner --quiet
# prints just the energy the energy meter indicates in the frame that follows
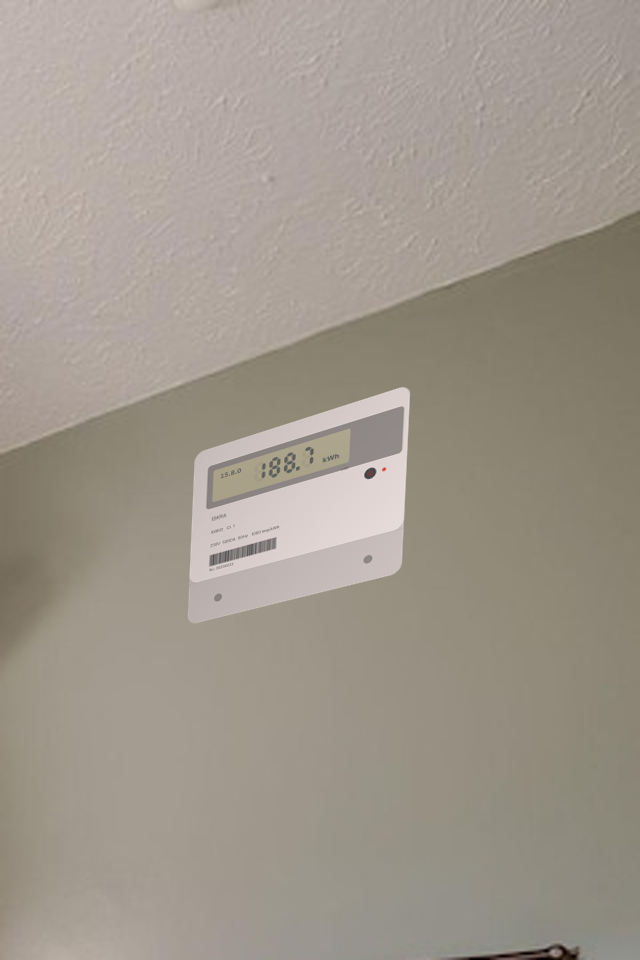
188.7 kWh
